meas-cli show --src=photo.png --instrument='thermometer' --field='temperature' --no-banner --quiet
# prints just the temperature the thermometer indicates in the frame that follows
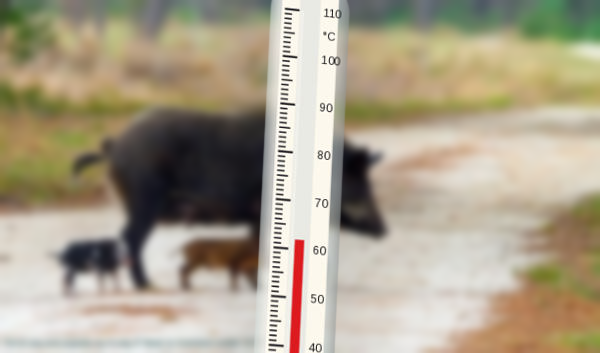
62 °C
